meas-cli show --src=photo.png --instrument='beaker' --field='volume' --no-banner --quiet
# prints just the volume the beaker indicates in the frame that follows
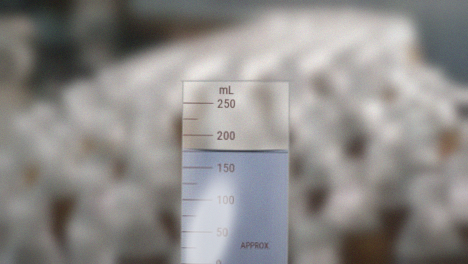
175 mL
